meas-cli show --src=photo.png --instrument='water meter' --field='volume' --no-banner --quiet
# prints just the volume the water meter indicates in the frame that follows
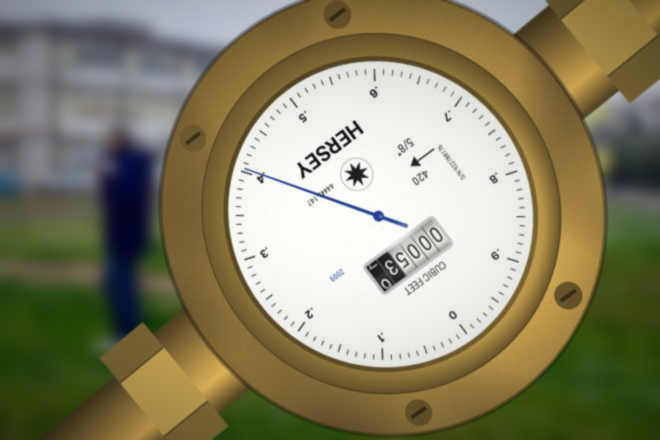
536.40 ft³
